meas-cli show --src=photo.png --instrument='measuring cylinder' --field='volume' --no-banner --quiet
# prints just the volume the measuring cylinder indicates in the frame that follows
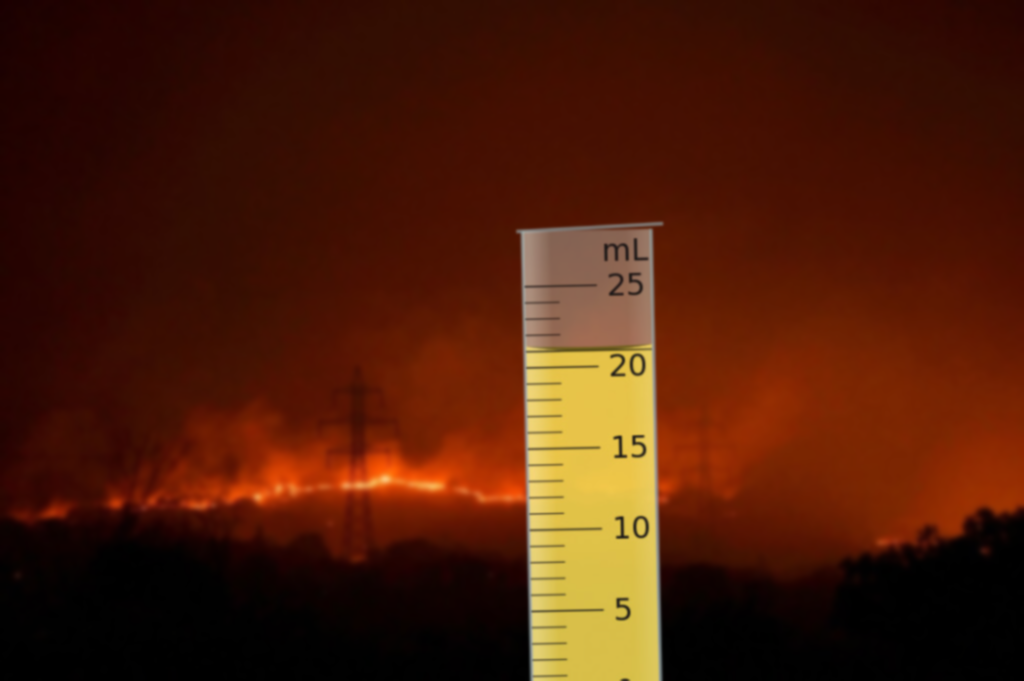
21 mL
